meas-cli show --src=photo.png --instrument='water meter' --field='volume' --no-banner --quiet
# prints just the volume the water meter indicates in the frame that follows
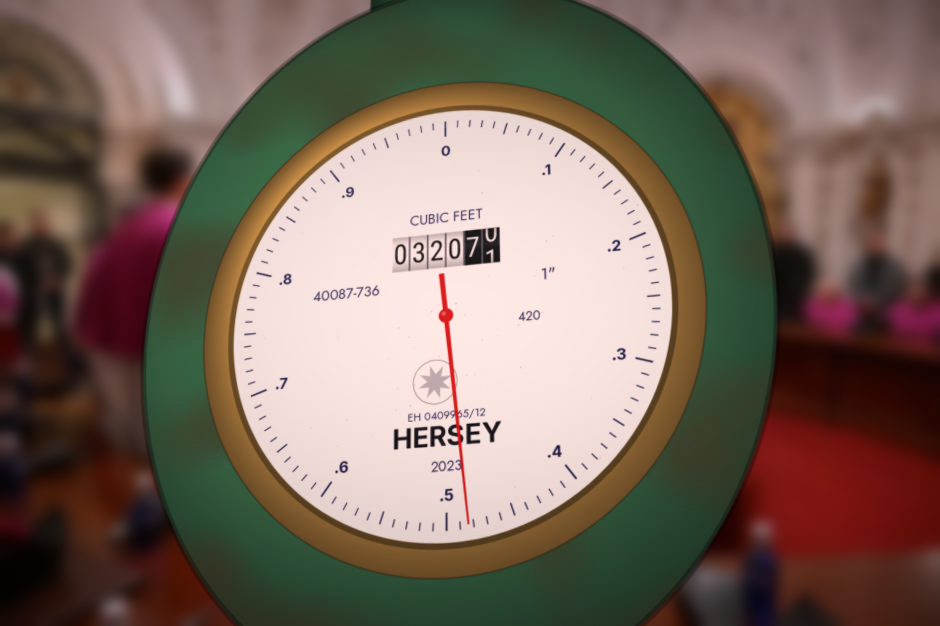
32070.48 ft³
